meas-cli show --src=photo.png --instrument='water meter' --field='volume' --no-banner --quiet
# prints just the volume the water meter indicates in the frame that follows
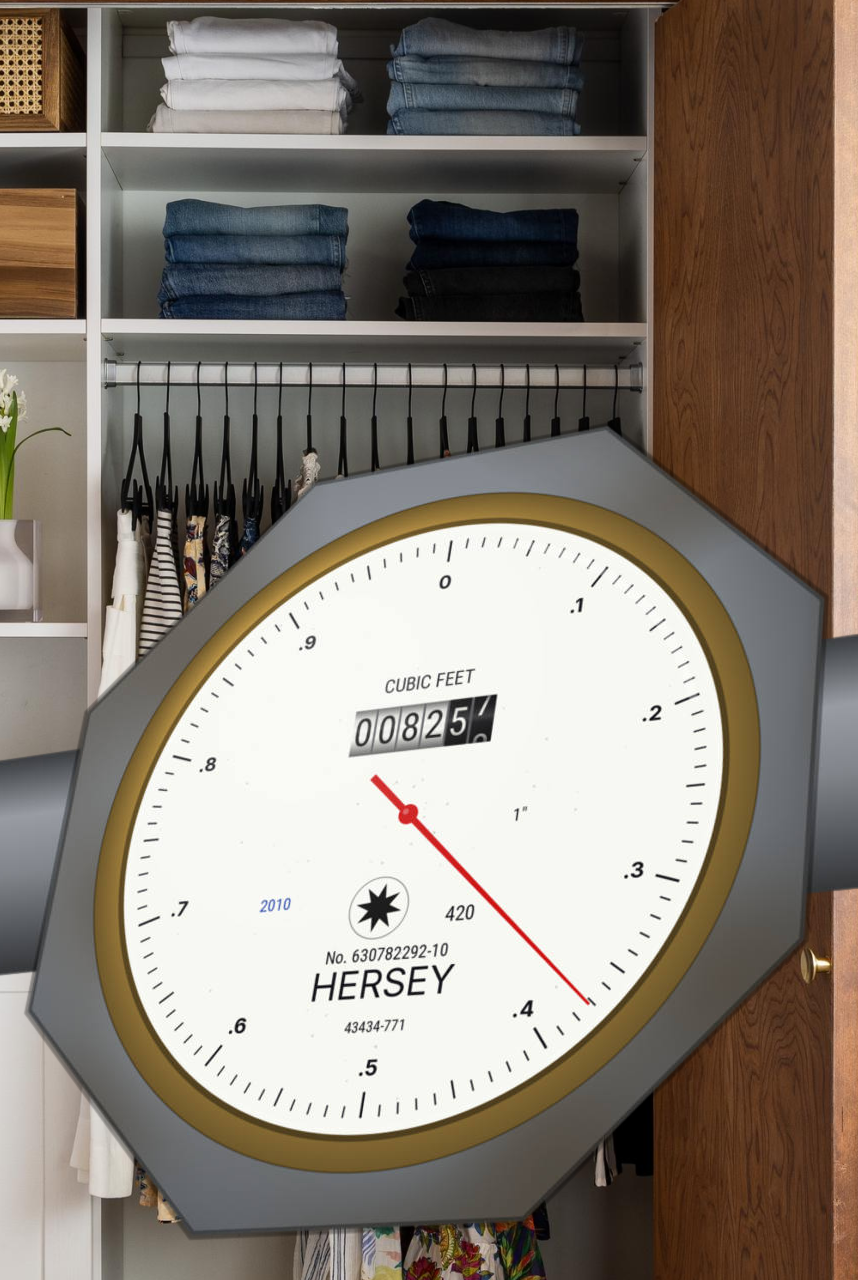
8257.37 ft³
